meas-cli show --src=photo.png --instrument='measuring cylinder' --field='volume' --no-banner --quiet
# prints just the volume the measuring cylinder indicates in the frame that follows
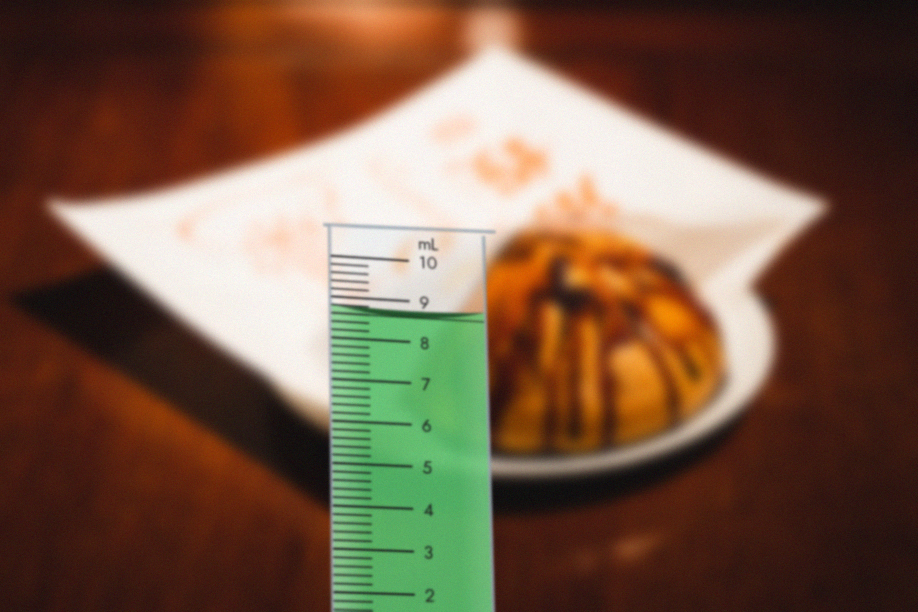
8.6 mL
